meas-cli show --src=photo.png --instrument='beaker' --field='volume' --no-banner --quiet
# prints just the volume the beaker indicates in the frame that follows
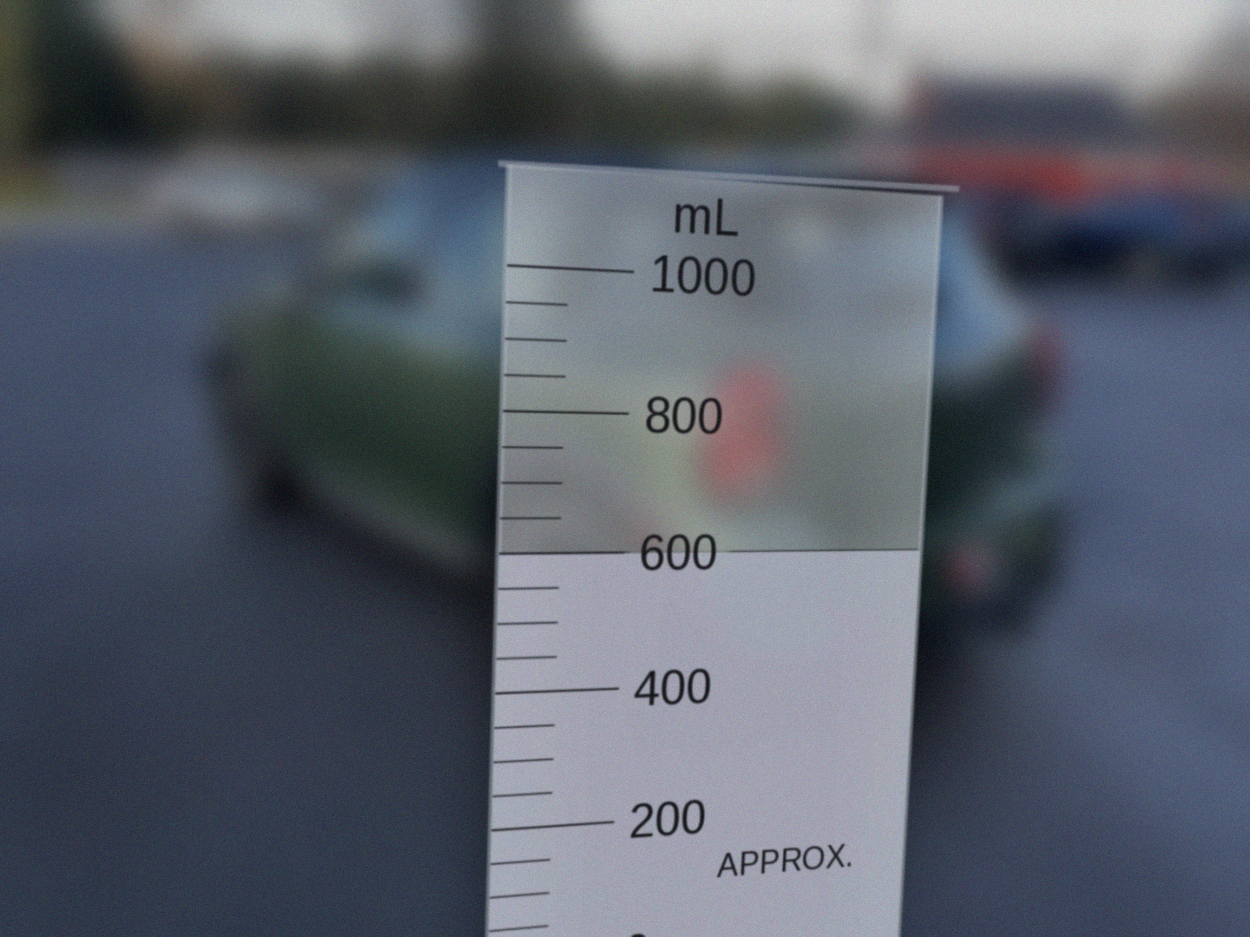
600 mL
